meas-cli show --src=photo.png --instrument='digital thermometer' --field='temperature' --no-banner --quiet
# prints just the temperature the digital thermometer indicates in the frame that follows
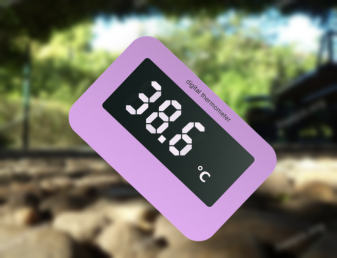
38.6 °C
